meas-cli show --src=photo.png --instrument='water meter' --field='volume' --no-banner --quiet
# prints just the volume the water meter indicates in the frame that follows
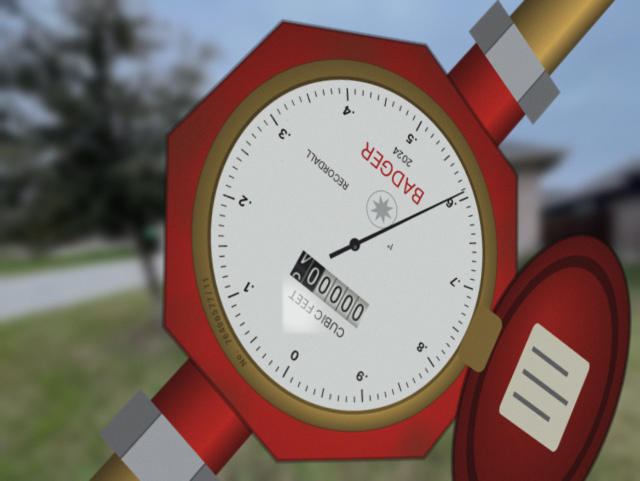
3.59 ft³
